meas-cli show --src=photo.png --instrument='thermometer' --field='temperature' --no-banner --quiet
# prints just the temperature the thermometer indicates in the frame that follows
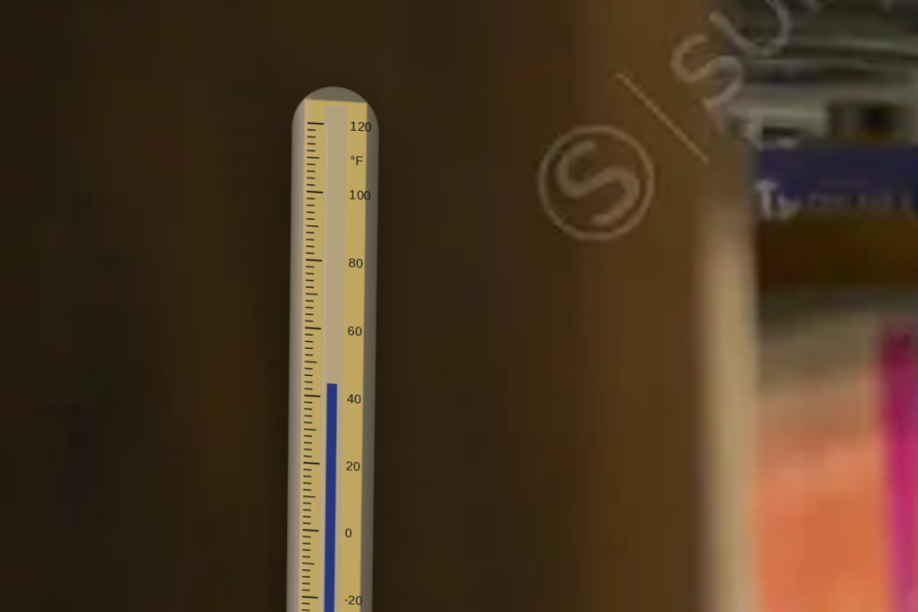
44 °F
